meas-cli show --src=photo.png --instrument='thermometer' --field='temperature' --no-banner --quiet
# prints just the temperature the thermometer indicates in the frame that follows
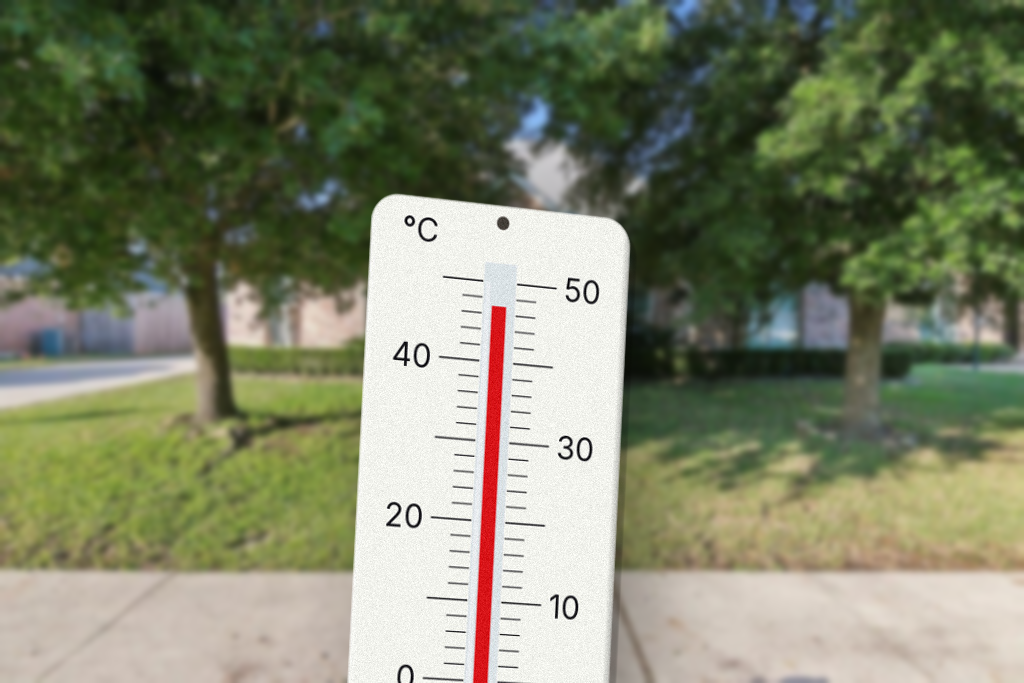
47 °C
